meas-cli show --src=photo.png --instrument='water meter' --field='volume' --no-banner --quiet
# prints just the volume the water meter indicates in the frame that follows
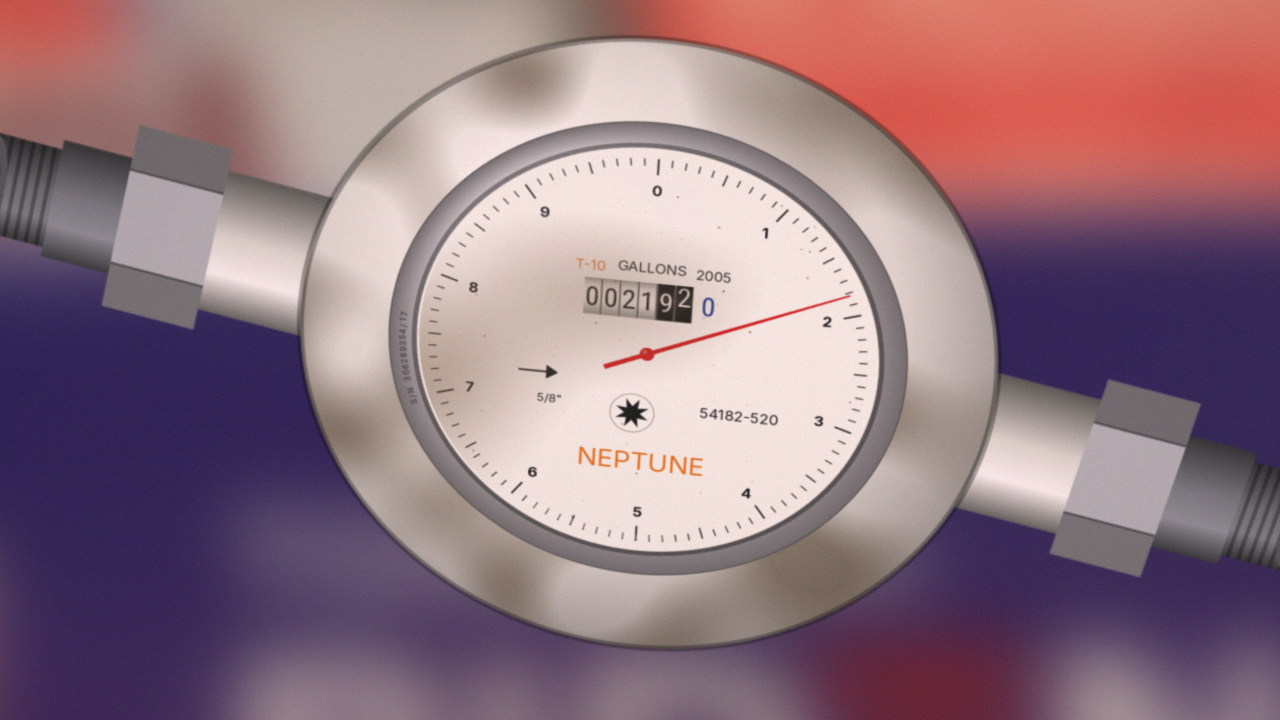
21921.8 gal
